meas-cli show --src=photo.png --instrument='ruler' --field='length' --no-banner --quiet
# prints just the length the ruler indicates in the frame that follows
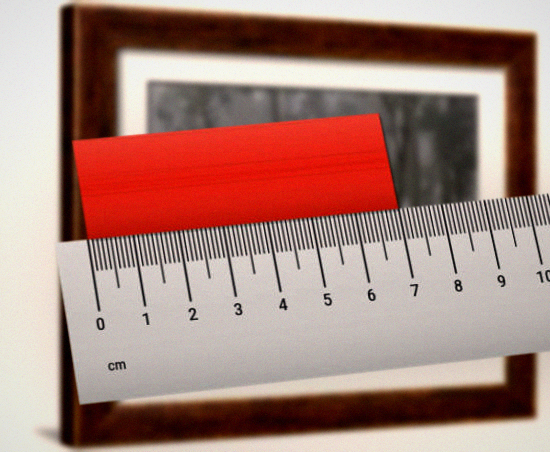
7 cm
